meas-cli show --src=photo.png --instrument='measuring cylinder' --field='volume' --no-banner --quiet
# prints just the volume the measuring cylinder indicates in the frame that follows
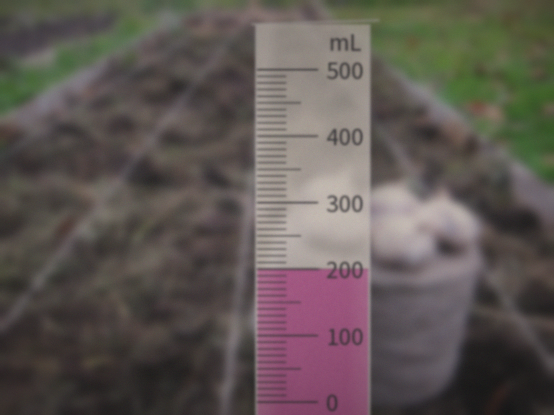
200 mL
